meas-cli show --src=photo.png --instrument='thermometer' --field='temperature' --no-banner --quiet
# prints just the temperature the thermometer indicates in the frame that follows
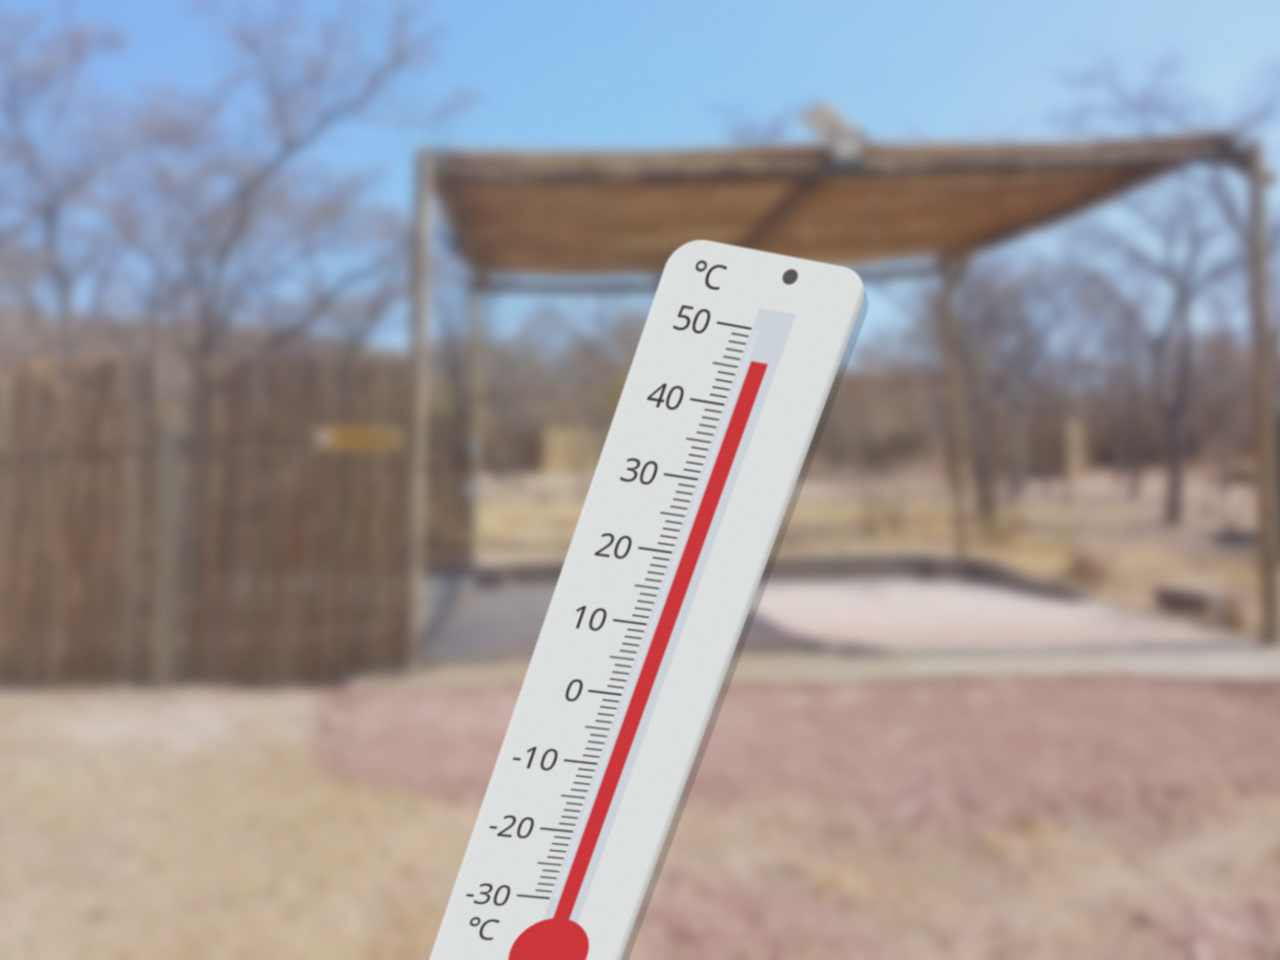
46 °C
